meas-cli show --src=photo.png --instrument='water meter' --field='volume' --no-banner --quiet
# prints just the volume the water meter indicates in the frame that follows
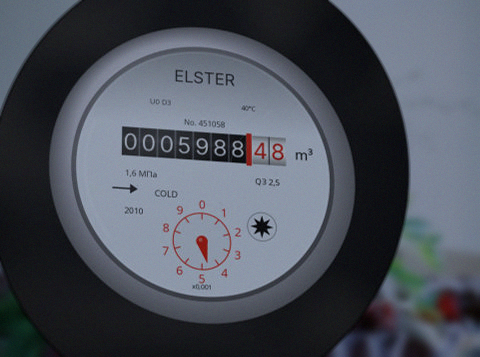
5988.484 m³
